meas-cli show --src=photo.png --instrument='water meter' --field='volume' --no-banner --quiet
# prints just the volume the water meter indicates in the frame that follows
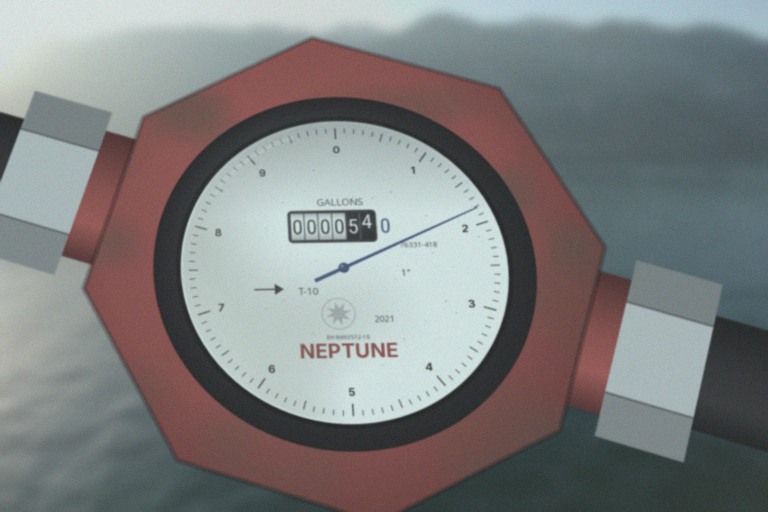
541.8 gal
